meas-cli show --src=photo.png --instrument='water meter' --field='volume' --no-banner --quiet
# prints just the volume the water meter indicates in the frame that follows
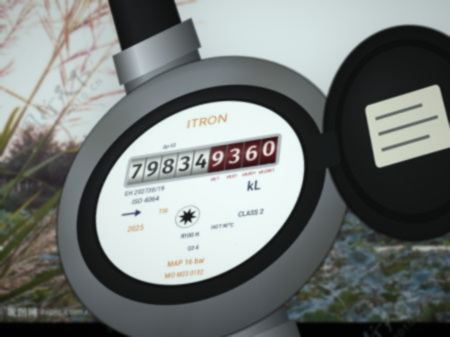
79834.9360 kL
